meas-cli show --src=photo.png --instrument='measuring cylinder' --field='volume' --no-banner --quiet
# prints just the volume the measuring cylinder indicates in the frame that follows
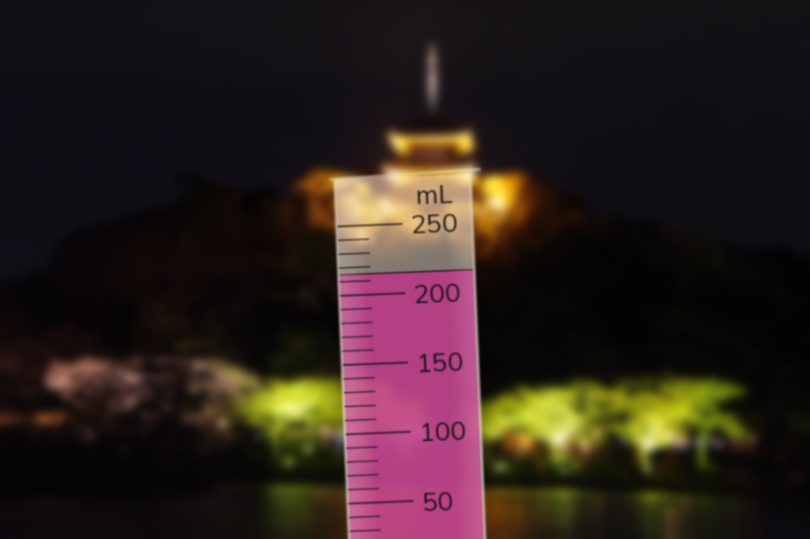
215 mL
